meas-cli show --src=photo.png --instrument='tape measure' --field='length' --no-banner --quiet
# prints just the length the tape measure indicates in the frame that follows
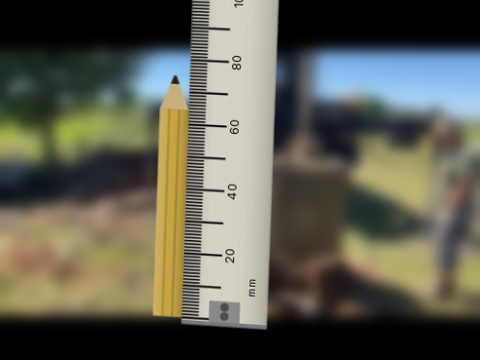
75 mm
